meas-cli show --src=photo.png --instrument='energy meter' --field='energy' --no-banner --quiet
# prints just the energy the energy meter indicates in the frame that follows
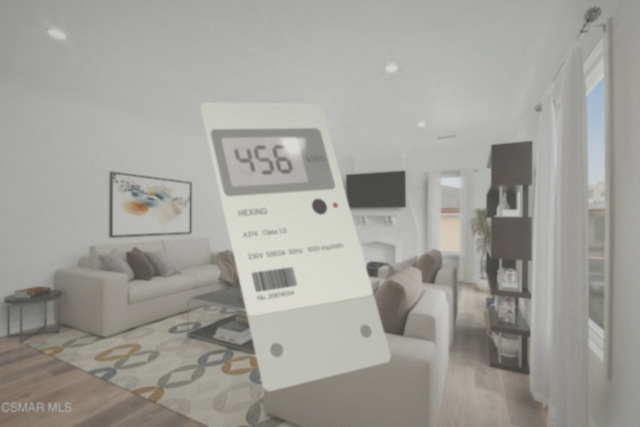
456 kWh
